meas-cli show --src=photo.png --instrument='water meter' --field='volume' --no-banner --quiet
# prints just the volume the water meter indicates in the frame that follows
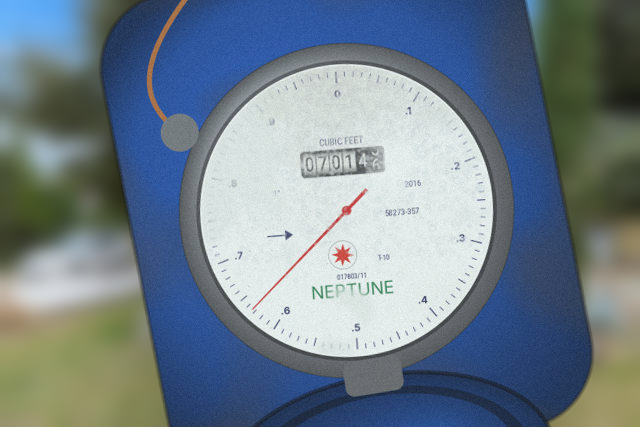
70145.63 ft³
